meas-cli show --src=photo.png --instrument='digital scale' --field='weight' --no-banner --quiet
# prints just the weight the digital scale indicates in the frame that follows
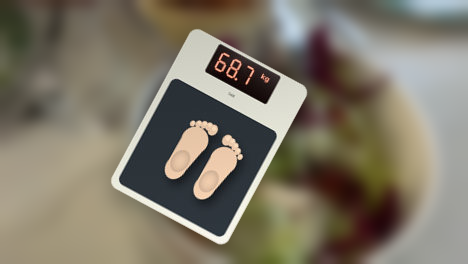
68.7 kg
